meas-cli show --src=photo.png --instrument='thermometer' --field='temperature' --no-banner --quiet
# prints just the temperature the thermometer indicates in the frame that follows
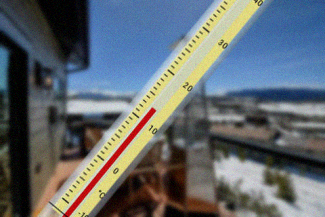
13 °C
